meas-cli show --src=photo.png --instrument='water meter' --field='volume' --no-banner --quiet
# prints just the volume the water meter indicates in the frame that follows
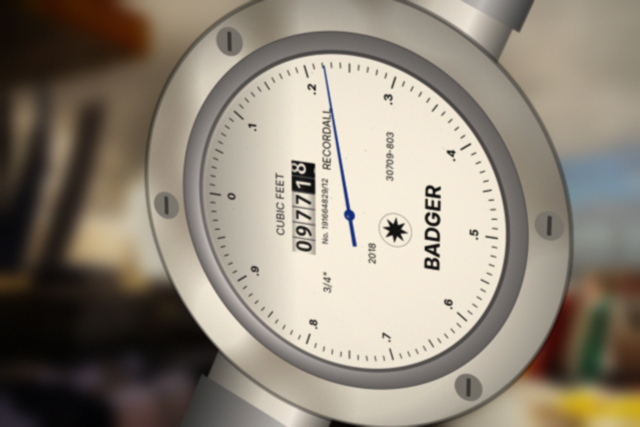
97718.22 ft³
